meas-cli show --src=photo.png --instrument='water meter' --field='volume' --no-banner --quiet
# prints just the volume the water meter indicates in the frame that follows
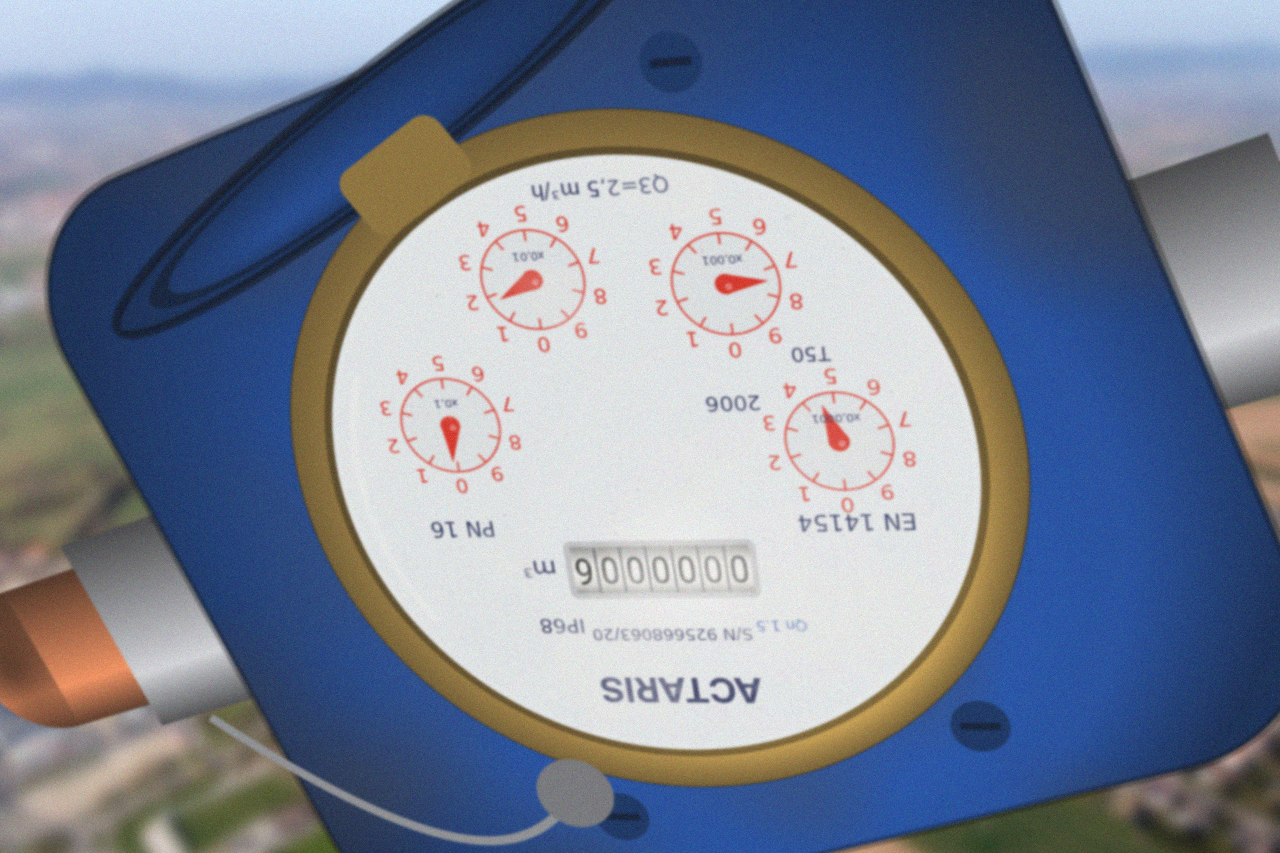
6.0174 m³
